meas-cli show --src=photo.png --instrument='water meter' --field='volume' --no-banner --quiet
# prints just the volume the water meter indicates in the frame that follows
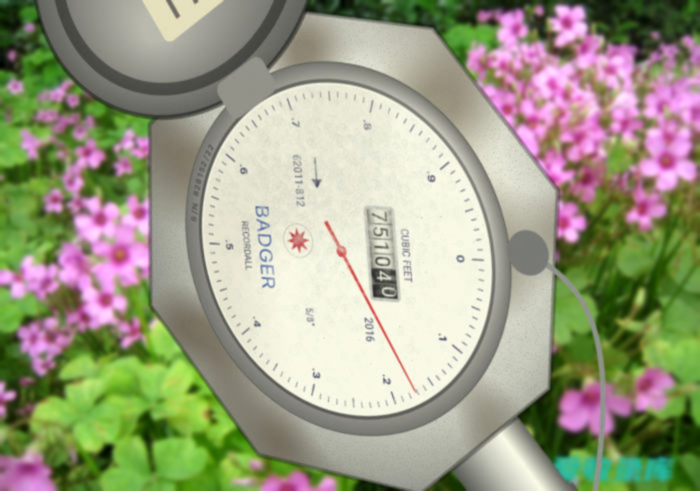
751040.17 ft³
